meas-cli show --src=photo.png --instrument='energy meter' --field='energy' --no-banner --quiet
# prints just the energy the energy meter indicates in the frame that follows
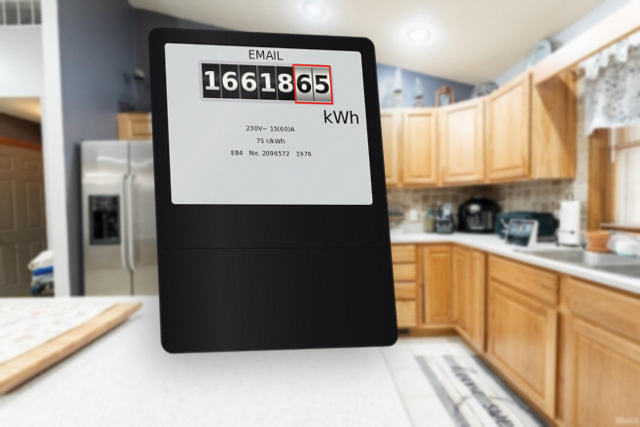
16618.65 kWh
